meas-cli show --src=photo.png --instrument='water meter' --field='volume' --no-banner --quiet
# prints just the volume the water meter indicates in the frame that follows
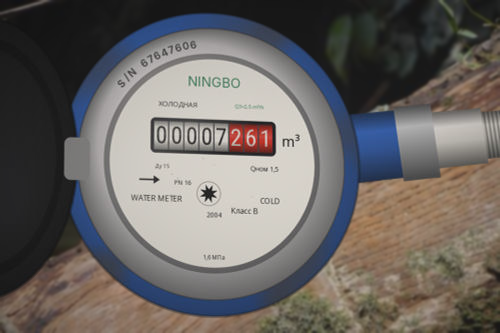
7.261 m³
